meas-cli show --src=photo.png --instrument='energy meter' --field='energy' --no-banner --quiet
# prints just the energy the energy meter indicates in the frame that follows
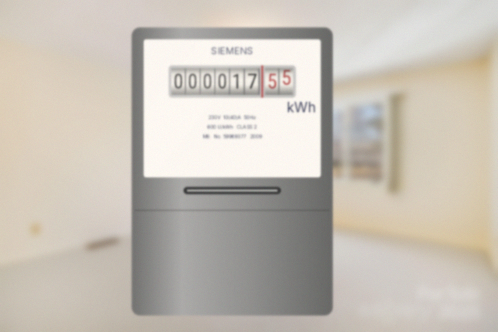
17.55 kWh
